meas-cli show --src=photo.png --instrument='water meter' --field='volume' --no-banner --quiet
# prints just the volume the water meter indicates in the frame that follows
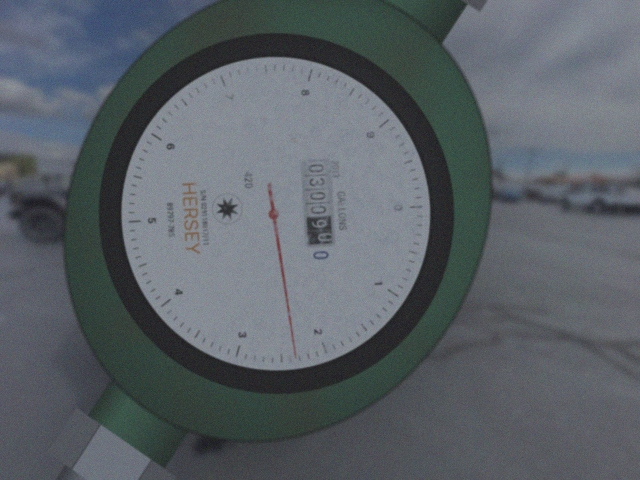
300902.3 gal
